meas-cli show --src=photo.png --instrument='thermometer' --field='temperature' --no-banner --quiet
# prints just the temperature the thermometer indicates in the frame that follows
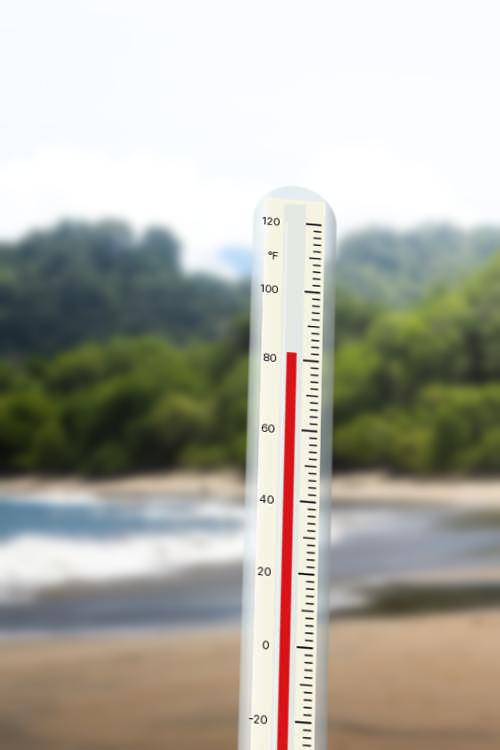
82 °F
